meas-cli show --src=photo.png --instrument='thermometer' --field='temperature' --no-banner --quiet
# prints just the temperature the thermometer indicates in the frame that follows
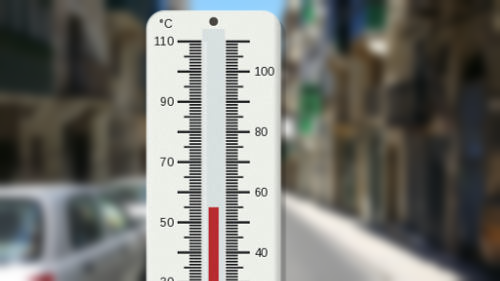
55 °C
